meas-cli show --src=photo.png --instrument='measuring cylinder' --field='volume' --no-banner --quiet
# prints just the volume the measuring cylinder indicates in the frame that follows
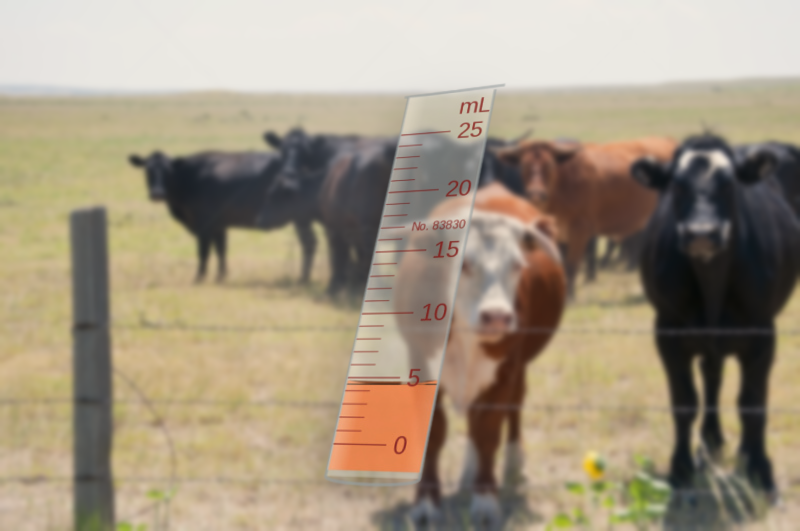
4.5 mL
